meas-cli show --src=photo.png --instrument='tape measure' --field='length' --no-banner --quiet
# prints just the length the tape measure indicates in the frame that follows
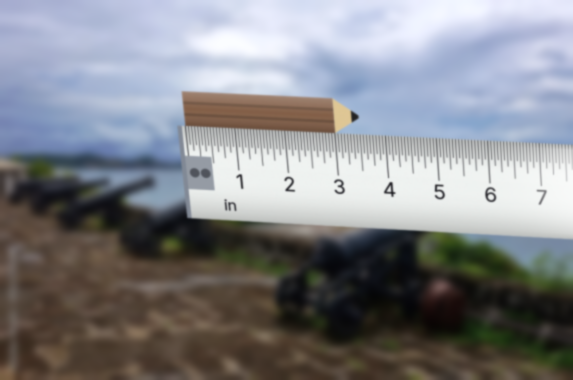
3.5 in
